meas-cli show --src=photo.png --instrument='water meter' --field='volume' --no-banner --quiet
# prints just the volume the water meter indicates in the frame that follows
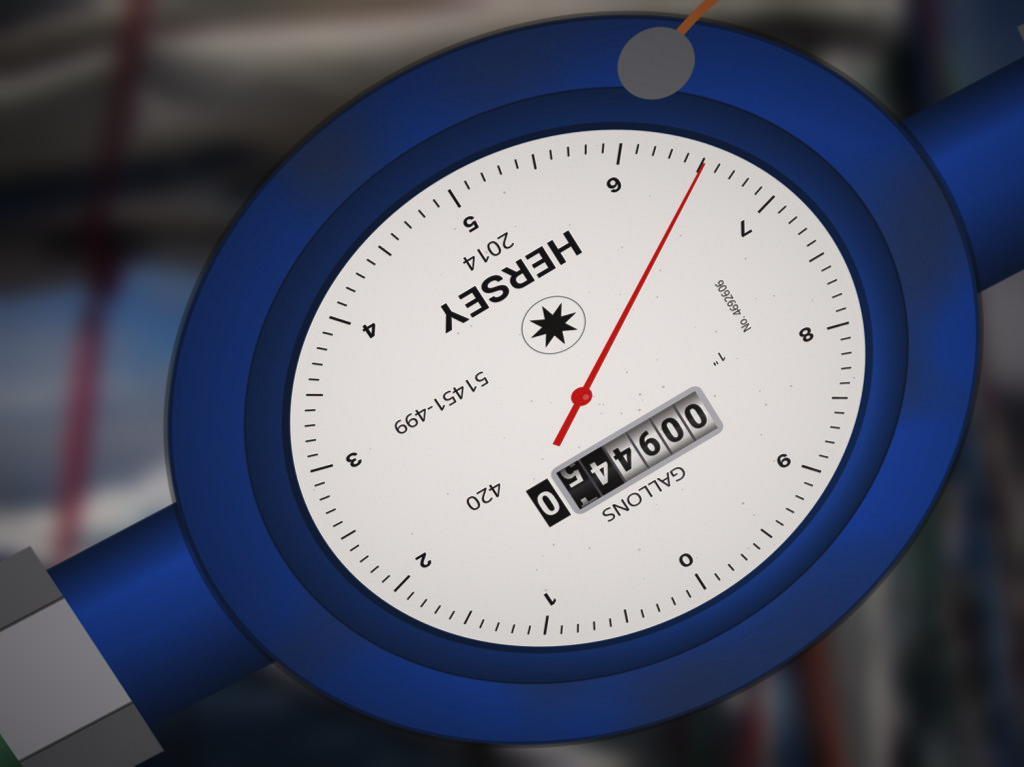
94446.5 gal
